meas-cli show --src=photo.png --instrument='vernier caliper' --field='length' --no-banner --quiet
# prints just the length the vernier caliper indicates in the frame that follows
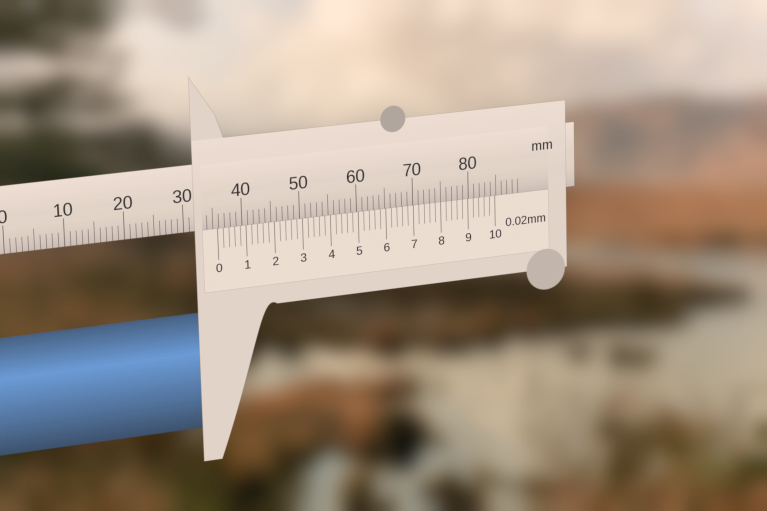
35.8 mm
